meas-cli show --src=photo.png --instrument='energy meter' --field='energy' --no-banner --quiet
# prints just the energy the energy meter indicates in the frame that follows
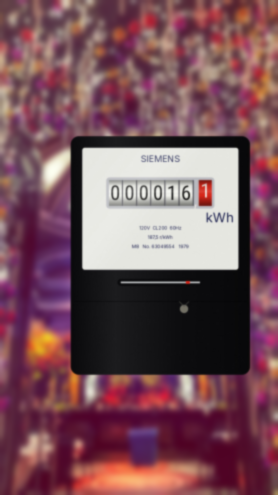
16.1 kWh
